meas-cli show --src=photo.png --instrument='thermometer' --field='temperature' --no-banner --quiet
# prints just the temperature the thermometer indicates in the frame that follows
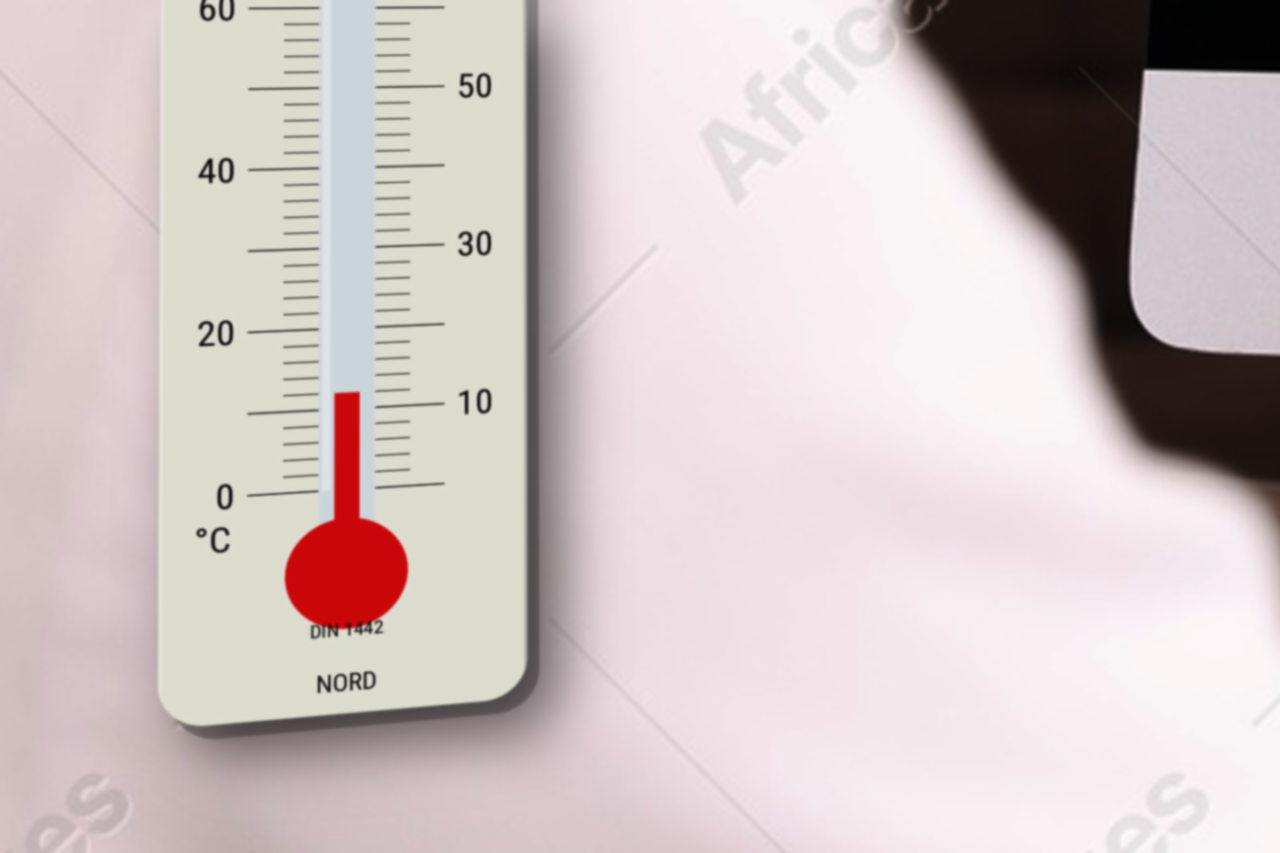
12 °C
